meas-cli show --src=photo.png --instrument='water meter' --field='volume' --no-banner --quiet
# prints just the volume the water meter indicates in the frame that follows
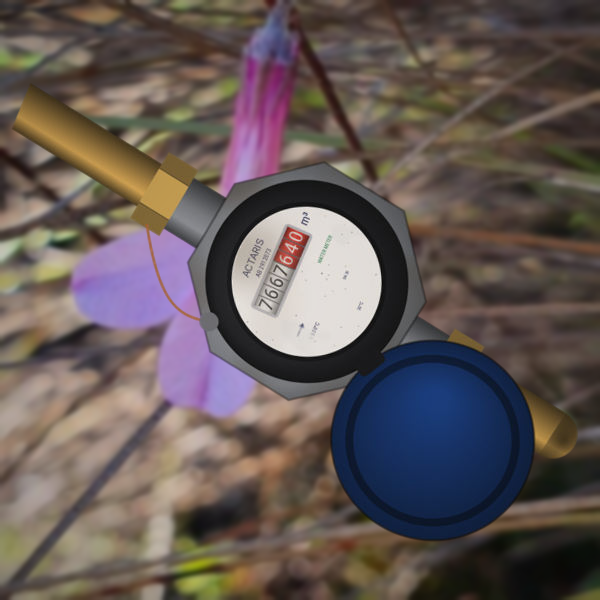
7667.640 m³
